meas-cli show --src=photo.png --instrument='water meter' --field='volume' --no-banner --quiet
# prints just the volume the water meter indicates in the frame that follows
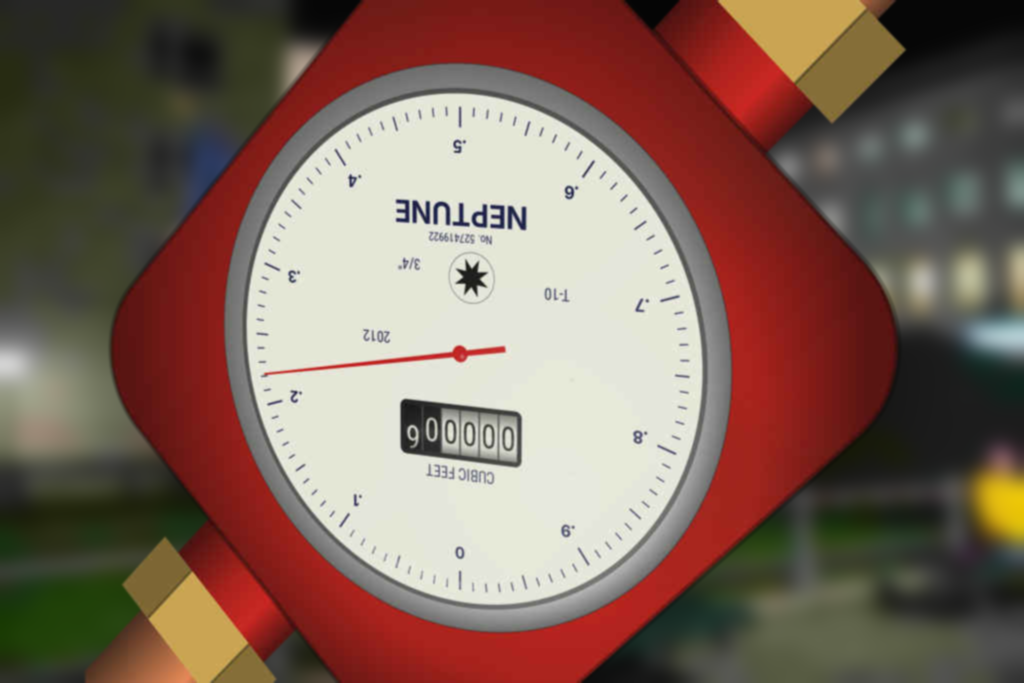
6.22 ft³
